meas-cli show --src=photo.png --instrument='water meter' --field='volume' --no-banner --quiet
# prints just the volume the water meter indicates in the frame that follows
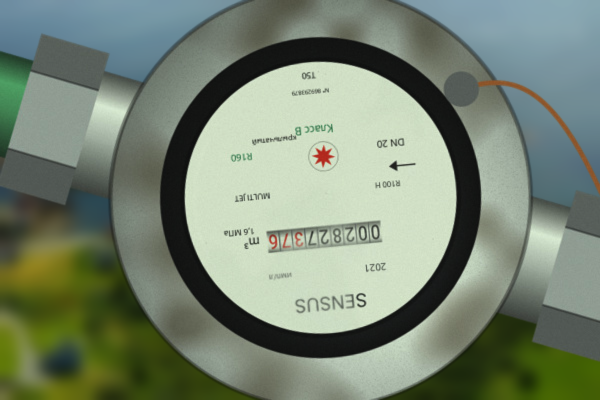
2827.376 m³
